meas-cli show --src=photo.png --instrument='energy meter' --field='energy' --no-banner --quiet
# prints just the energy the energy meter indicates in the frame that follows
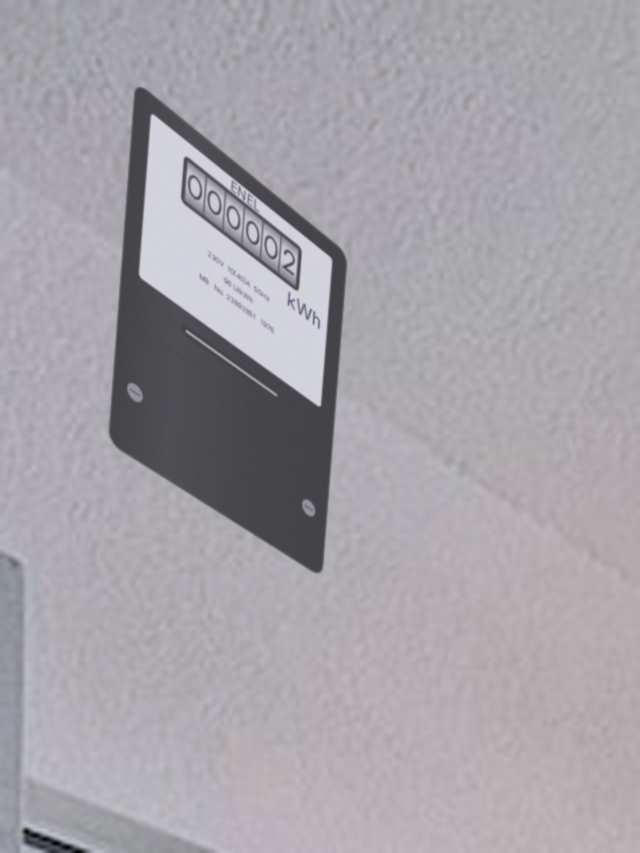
2 kWh
